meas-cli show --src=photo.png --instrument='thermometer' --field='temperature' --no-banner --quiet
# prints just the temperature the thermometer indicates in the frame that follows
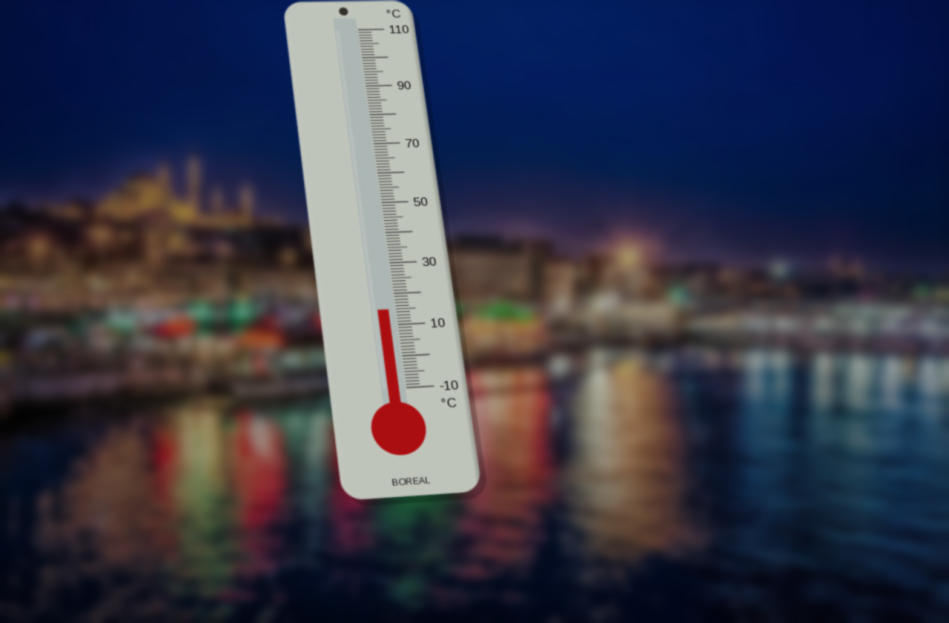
15 °C
